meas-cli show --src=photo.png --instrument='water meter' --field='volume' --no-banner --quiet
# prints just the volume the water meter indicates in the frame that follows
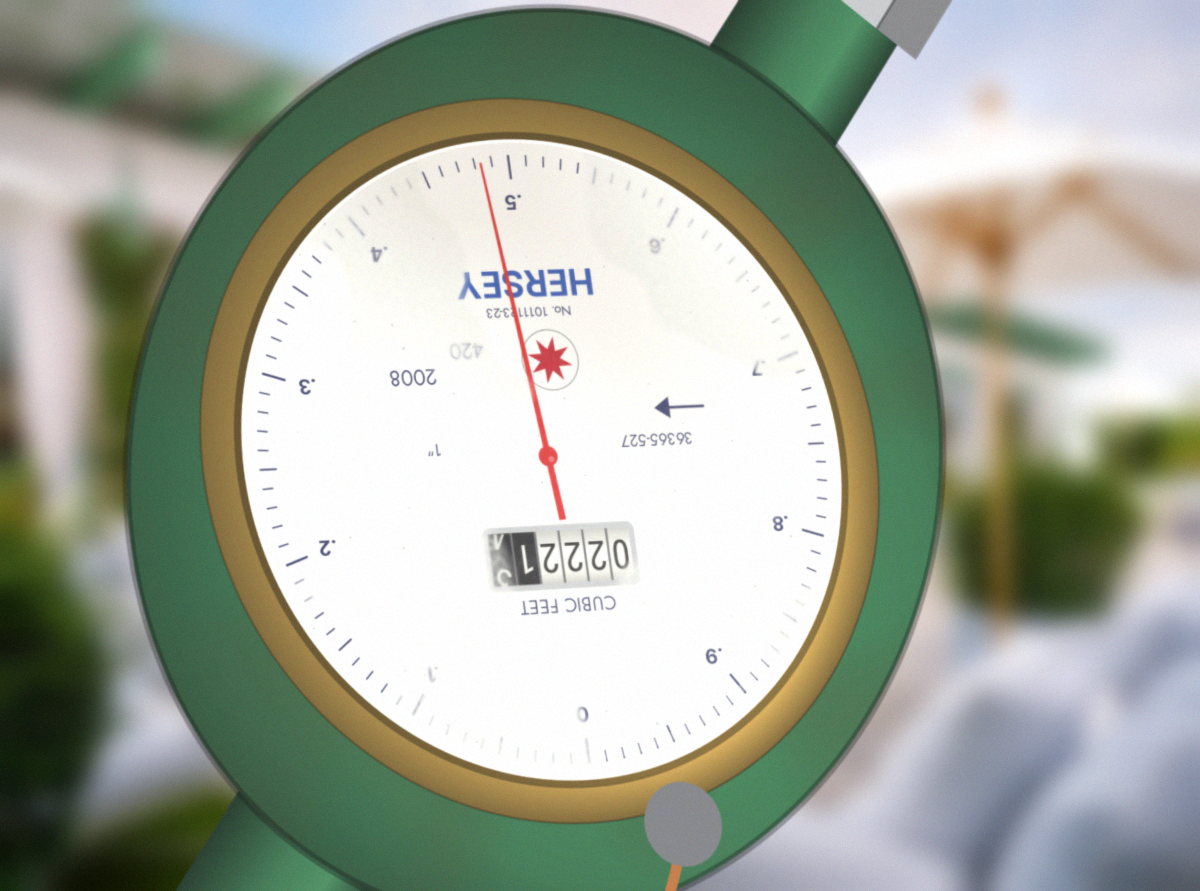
22213.48 ft³
